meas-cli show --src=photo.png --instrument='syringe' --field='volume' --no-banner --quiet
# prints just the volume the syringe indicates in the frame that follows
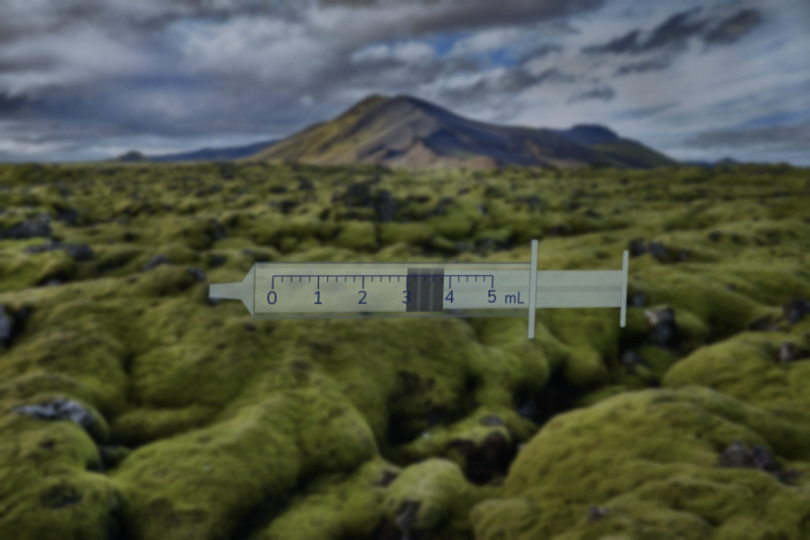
3 mL
